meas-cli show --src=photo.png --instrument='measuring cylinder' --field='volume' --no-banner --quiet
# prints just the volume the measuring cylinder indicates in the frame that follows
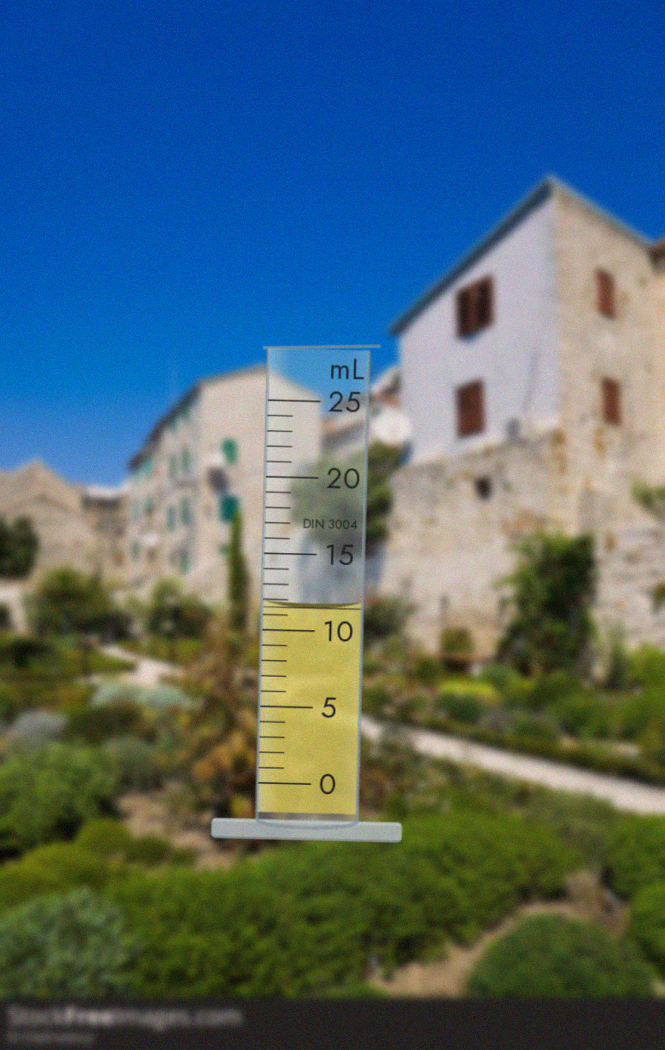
11.5 mL
